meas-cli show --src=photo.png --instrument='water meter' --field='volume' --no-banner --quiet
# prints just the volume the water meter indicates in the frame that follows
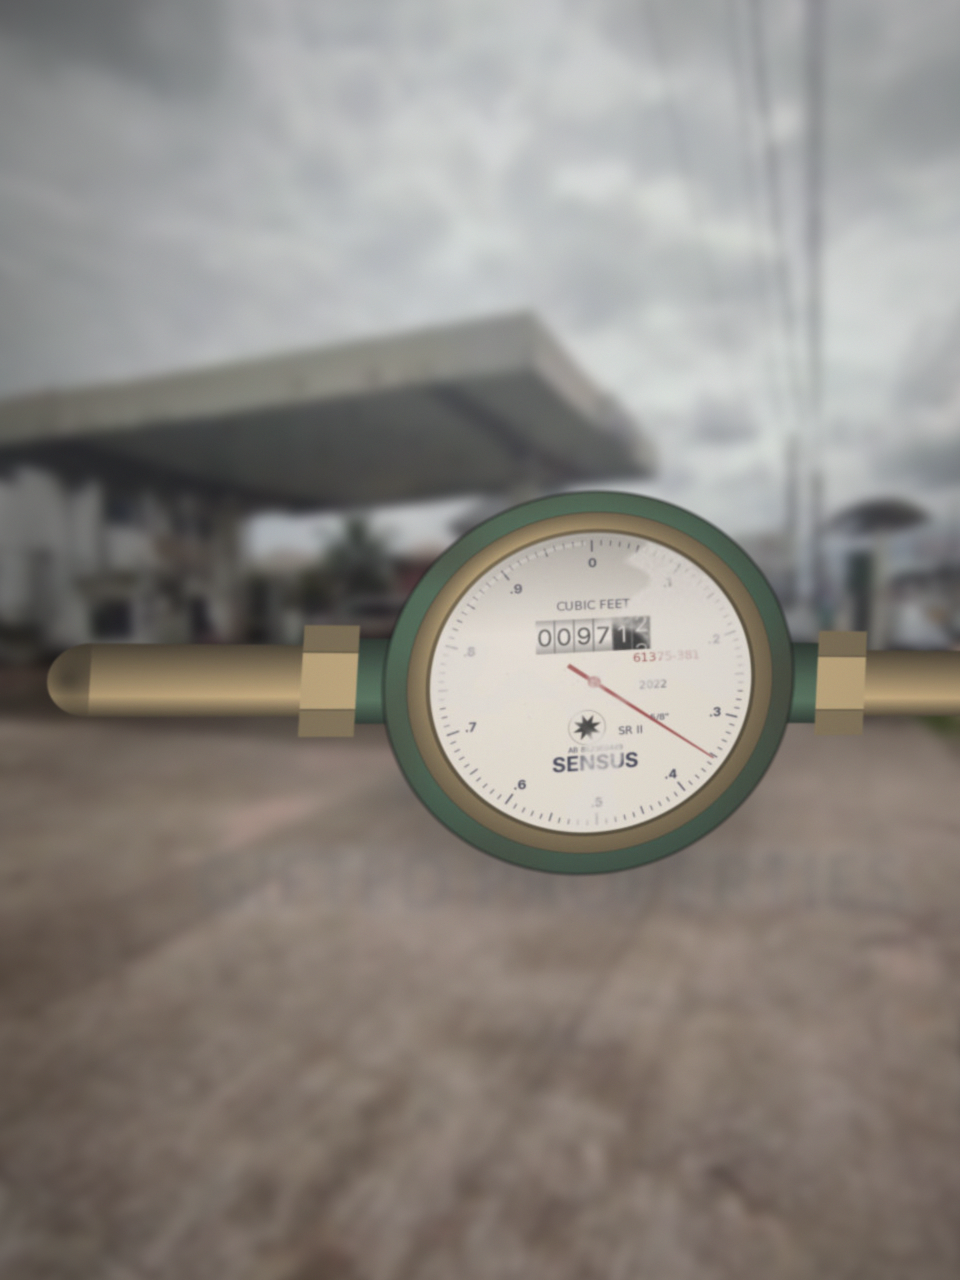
9712.35 ft³
